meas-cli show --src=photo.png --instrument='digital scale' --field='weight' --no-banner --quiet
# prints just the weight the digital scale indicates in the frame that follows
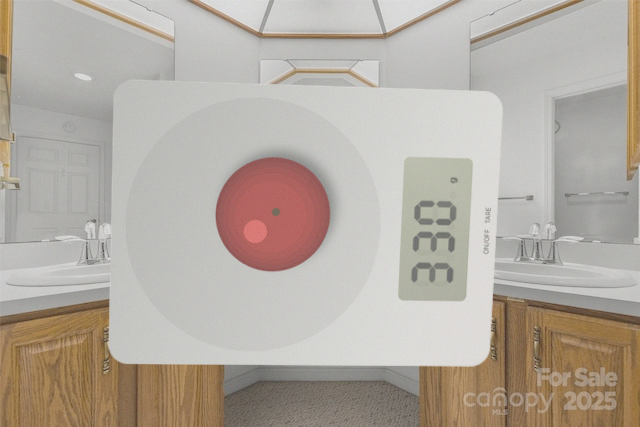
330 g
